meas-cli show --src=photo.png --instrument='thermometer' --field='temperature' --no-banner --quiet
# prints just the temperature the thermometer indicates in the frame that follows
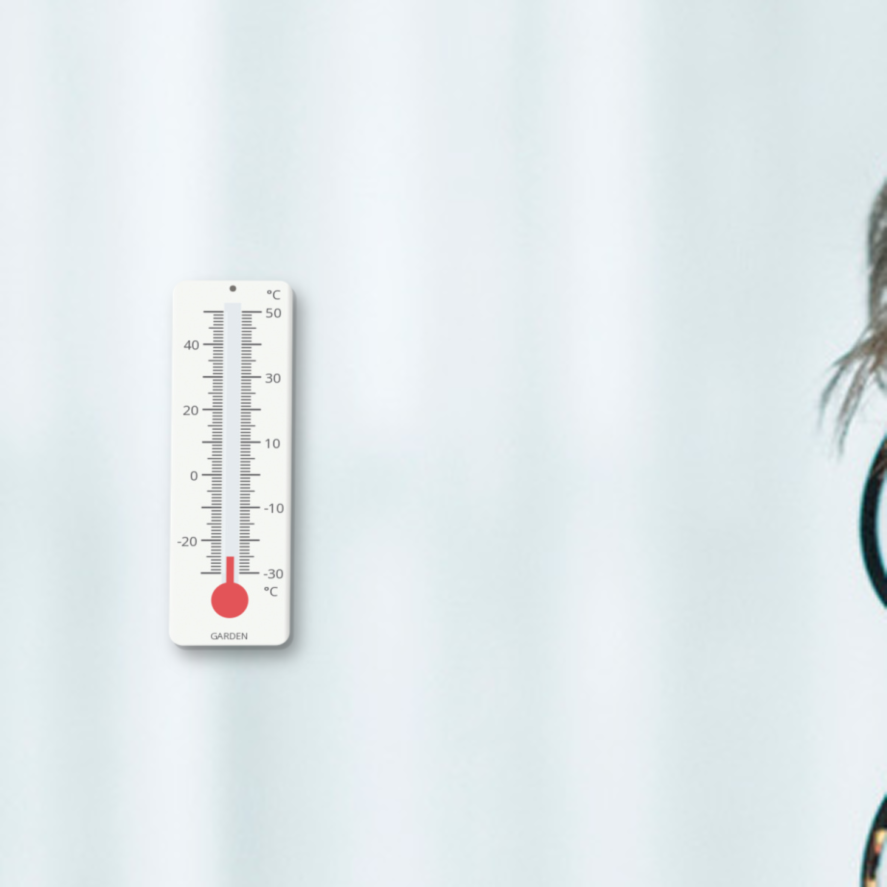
-25 °C
